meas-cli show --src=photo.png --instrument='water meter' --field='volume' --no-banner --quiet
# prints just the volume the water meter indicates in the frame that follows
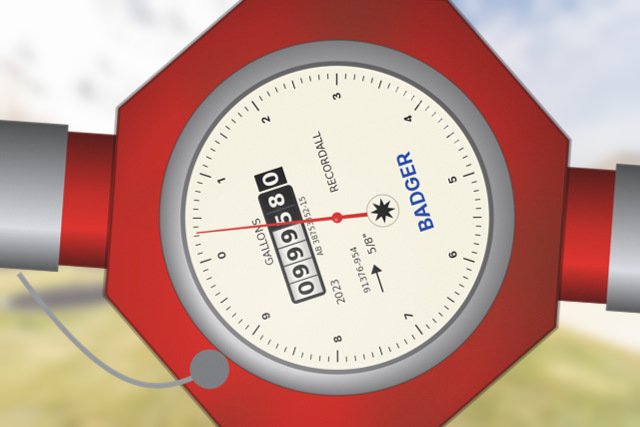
999580.3 gal
